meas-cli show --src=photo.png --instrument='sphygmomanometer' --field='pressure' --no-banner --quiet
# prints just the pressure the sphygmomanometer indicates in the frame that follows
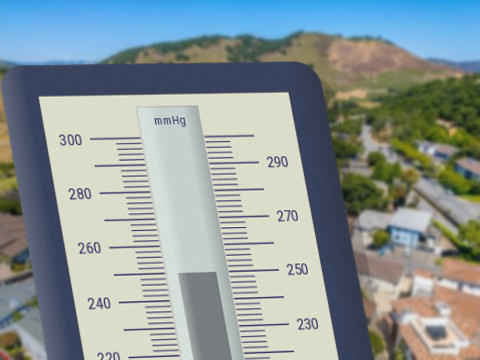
250 mmHg
